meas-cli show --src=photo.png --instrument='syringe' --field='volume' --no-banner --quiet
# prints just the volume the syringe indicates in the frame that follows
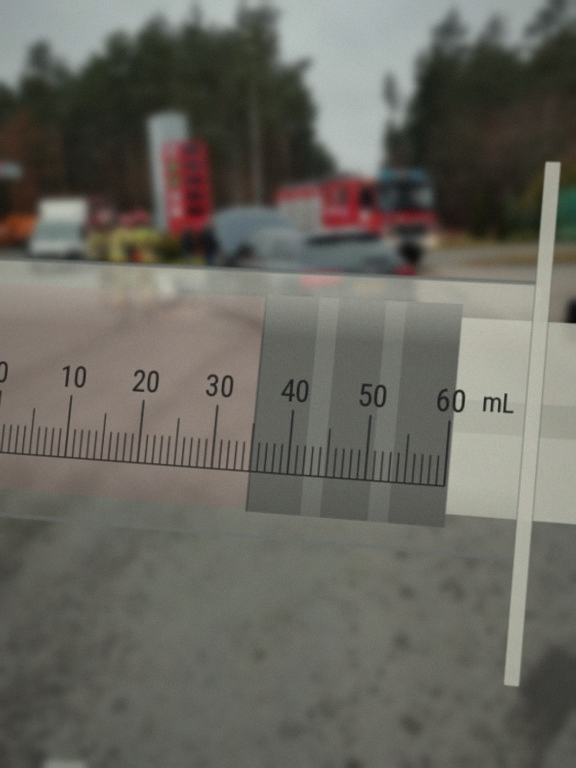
35 mL
